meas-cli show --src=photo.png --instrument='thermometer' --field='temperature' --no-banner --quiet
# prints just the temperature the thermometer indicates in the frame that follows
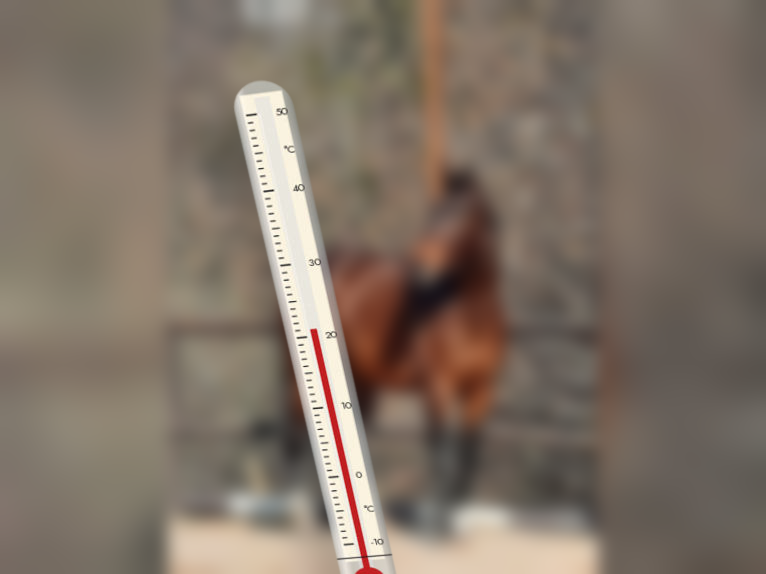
21 °C
